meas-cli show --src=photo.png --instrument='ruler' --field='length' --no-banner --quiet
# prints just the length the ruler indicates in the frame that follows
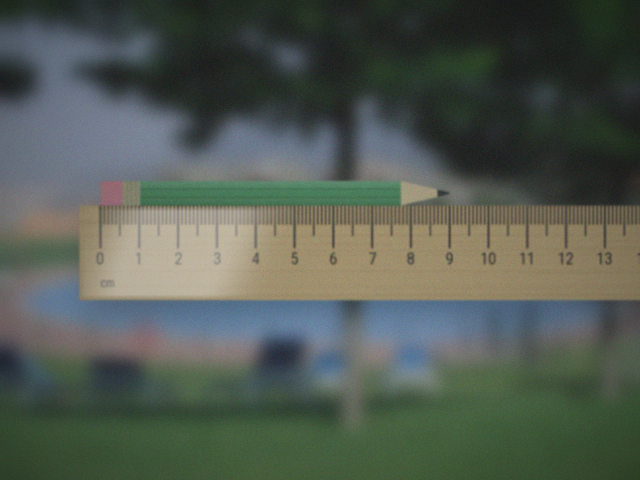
9 cm
